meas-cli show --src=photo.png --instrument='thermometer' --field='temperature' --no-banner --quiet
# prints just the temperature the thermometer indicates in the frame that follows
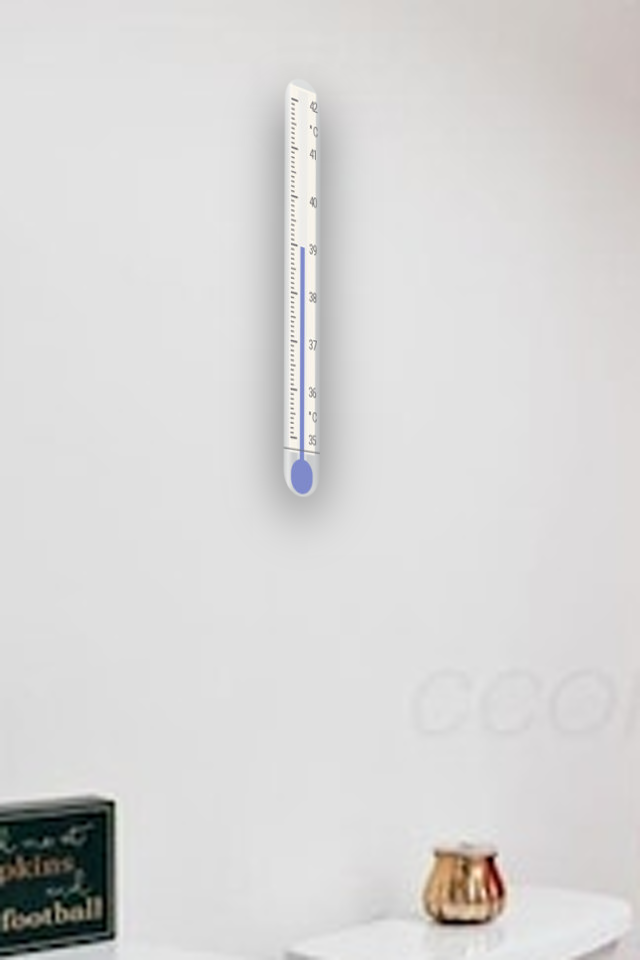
39 °C
